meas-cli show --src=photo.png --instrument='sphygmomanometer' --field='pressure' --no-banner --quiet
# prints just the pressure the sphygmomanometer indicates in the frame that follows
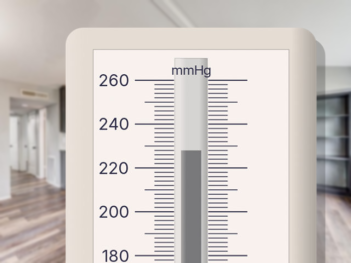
228 mmHg
